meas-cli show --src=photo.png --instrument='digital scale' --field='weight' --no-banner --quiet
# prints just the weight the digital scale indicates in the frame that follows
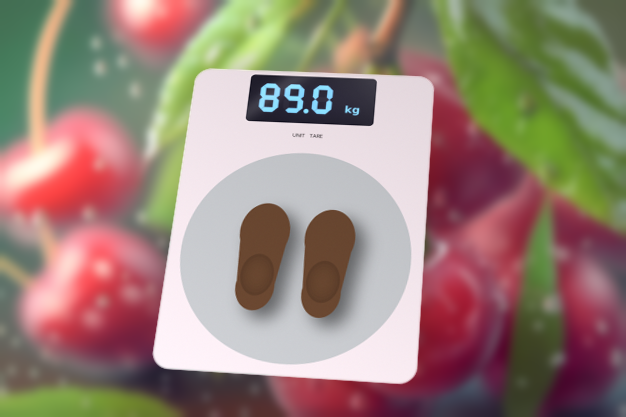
89.0 kg
